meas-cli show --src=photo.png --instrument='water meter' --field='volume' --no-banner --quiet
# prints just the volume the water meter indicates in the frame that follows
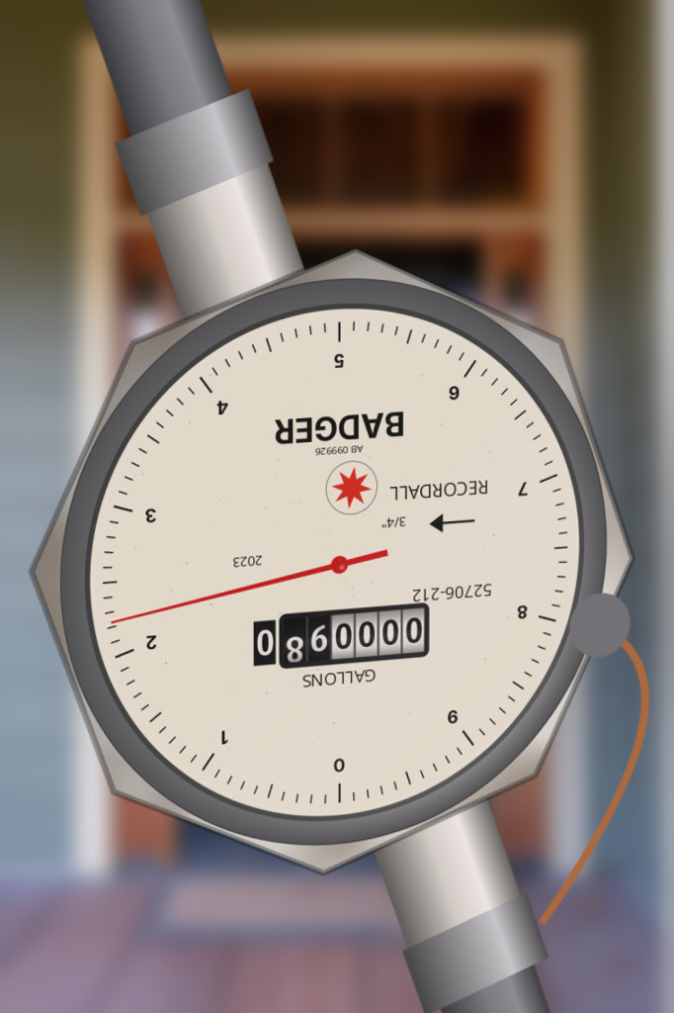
982.2 gal
